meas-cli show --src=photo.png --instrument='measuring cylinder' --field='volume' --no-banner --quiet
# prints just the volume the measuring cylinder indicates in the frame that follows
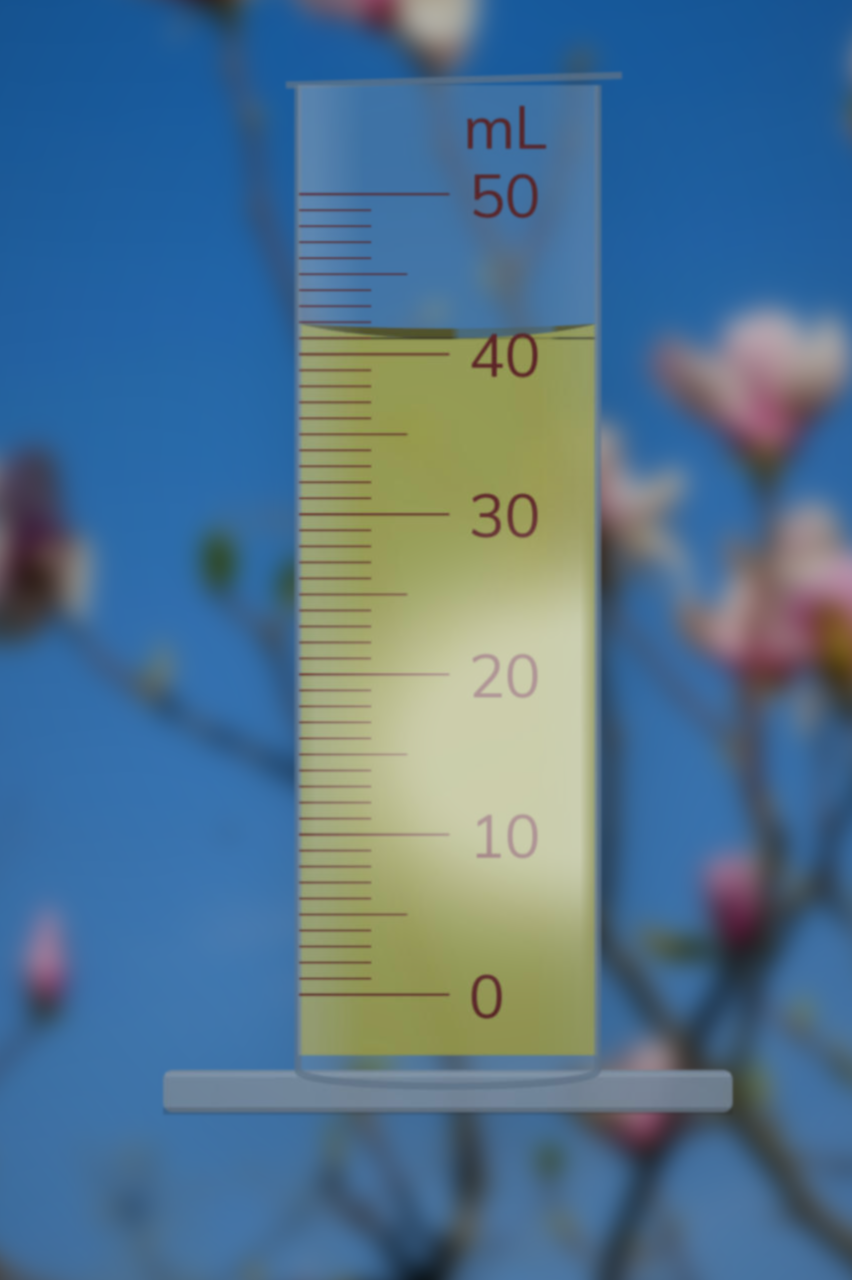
41 mL
